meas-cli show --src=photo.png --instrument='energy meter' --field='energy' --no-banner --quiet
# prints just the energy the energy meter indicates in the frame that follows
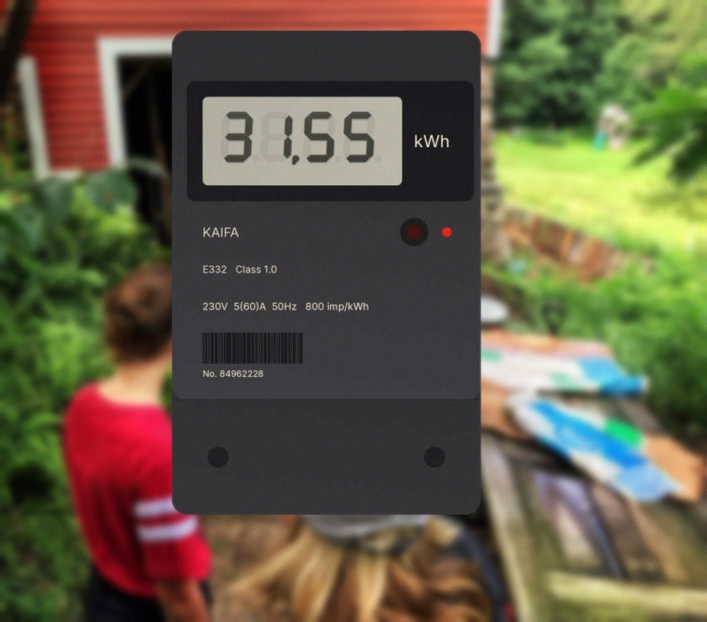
31.55 kWh
